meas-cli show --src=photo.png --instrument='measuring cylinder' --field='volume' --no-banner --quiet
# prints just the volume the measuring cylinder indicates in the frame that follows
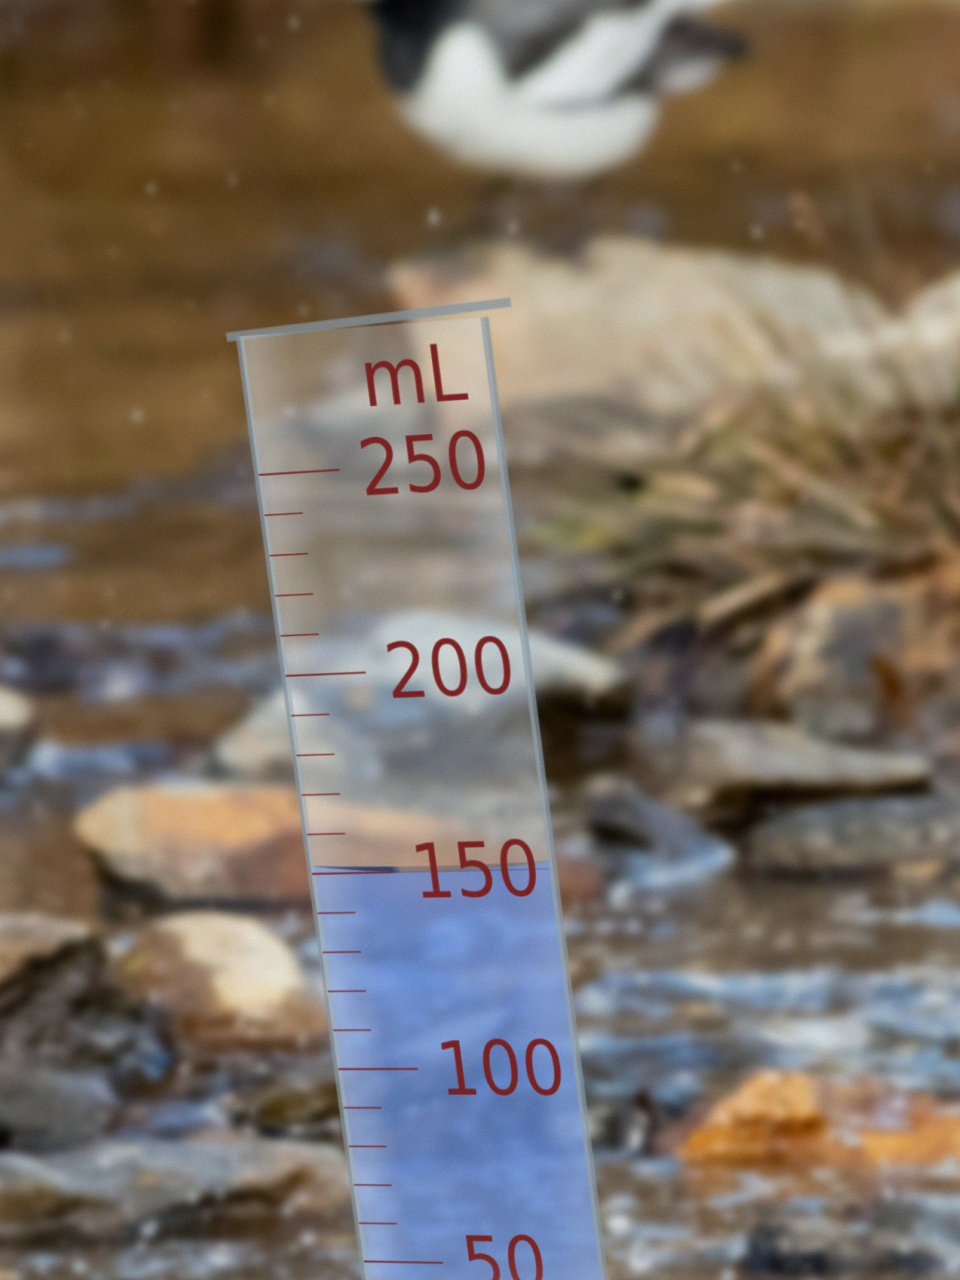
150 mL
